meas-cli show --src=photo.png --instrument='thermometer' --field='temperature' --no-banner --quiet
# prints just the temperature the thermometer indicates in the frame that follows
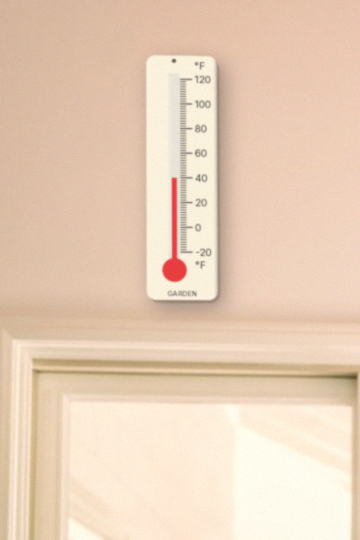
40 °F
